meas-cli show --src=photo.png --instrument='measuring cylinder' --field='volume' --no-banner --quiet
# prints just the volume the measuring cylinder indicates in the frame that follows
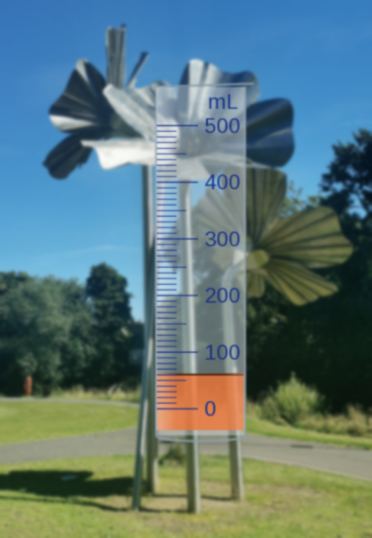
60 mL
